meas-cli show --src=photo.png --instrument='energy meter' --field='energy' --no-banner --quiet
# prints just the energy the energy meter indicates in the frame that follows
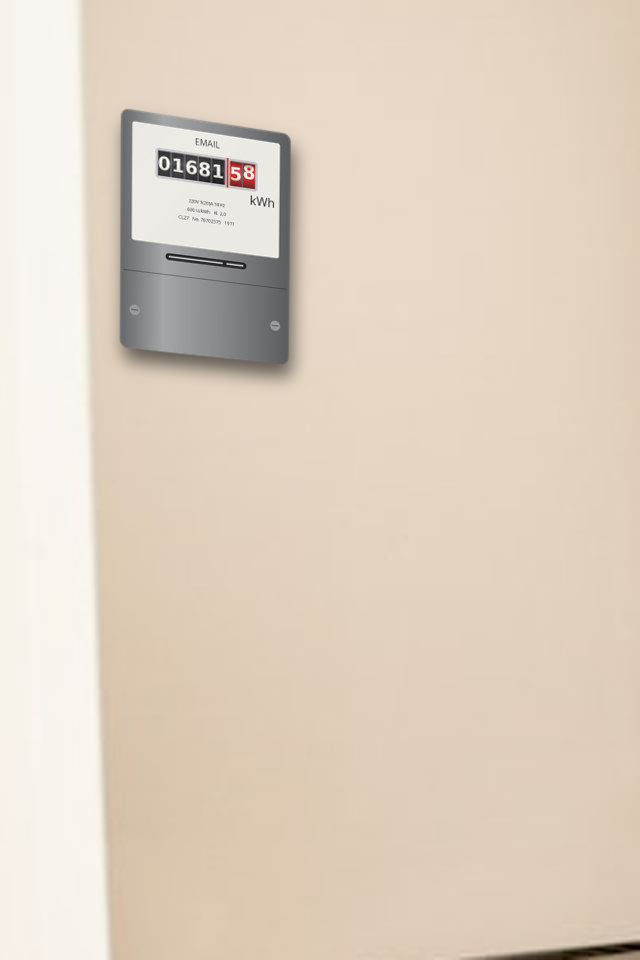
1681.58 kWh
